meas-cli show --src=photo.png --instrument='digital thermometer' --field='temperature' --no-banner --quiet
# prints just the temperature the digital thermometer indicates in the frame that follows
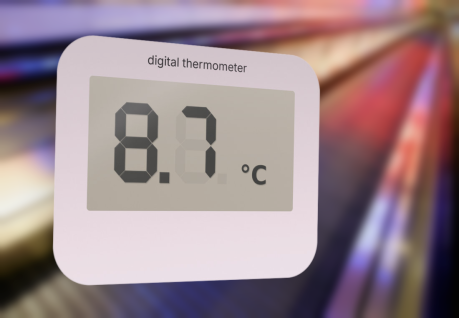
8.7 °C
